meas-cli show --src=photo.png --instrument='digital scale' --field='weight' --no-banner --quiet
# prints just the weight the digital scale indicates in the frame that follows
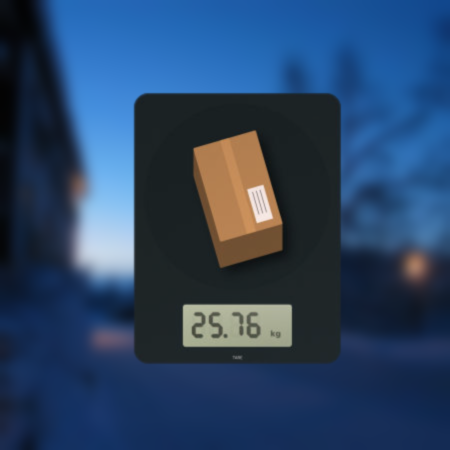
25.76 kg
